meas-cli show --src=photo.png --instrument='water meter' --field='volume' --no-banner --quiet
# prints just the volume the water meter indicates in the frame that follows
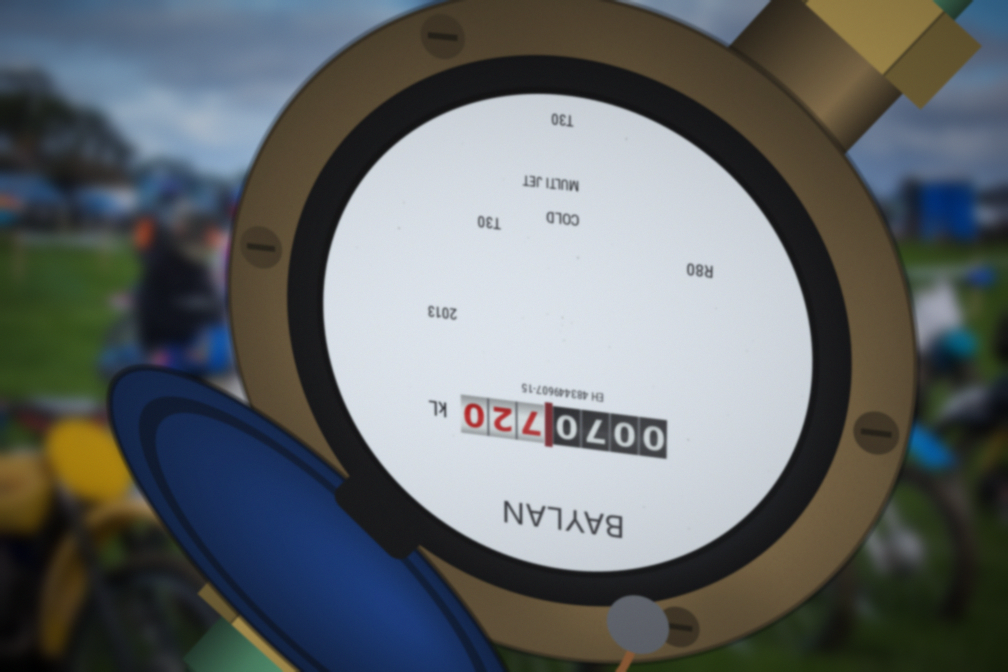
70.720 kL
